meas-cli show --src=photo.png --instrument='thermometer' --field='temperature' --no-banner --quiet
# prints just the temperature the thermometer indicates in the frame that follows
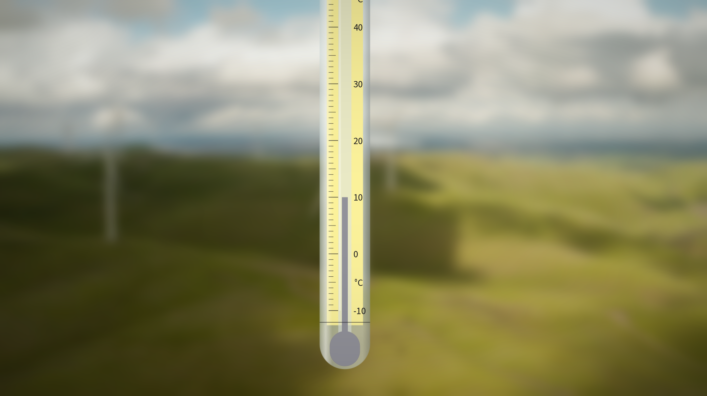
10 °C
